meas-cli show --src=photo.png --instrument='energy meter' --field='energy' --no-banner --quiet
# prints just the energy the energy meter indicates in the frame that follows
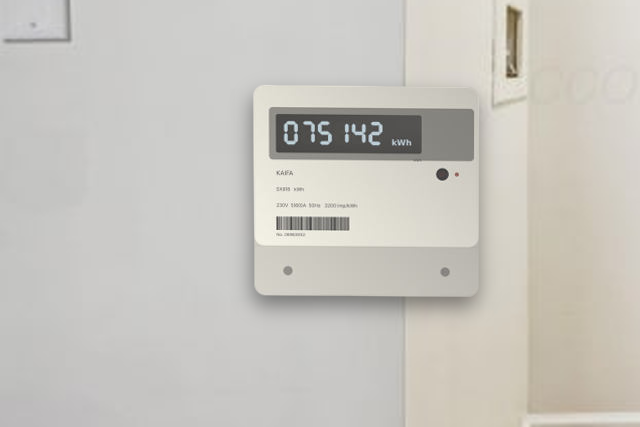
75142 kWh
